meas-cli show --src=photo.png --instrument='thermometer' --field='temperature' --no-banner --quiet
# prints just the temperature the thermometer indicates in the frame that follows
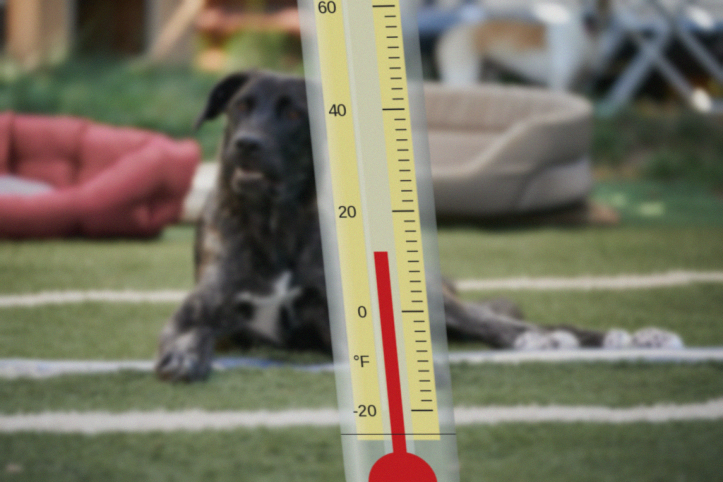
12 °F
